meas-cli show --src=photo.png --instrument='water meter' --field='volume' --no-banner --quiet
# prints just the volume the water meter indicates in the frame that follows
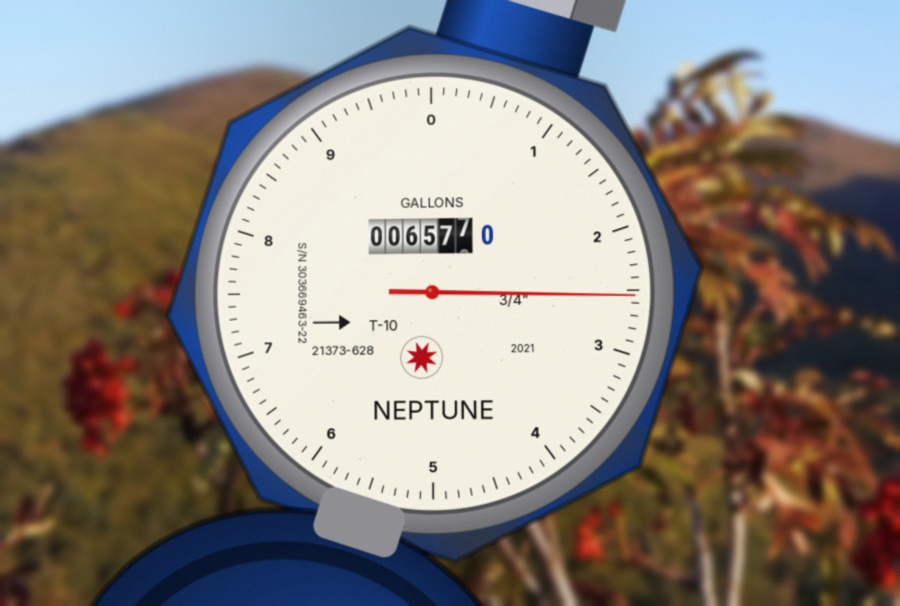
65772.5 gal
